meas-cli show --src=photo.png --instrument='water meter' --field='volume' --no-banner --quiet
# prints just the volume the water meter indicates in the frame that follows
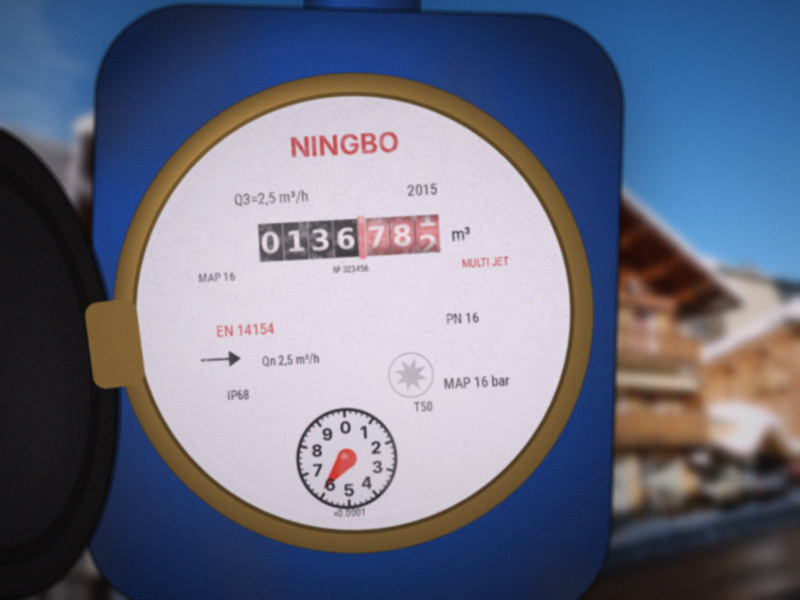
136.7816 m³
